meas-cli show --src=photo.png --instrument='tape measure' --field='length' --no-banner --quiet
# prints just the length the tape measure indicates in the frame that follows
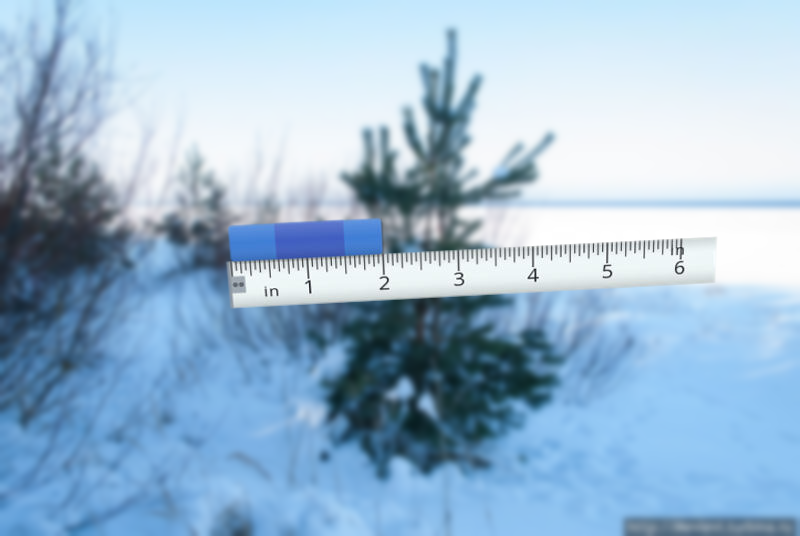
2 in
